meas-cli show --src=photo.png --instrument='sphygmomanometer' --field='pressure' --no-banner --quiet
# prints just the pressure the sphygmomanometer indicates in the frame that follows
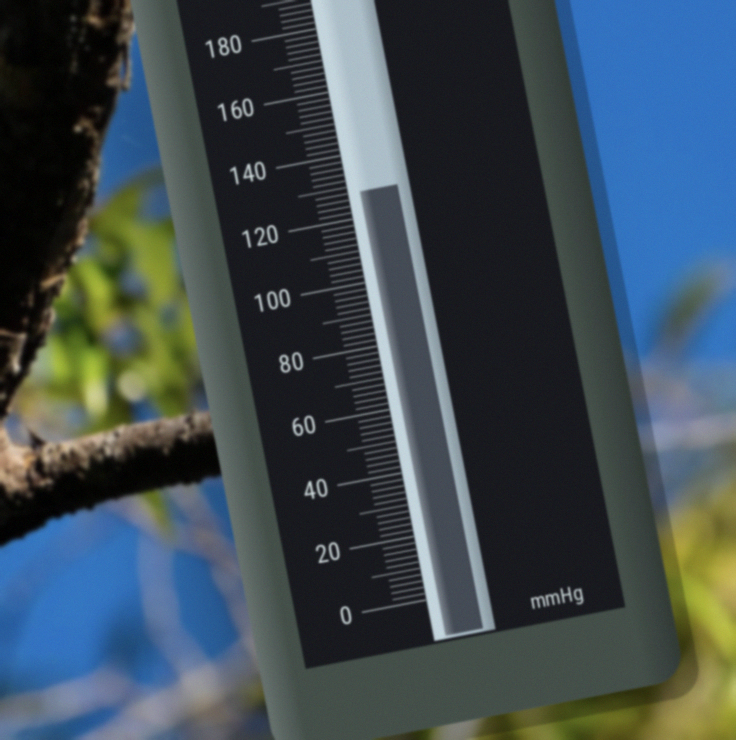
128 mmHg
